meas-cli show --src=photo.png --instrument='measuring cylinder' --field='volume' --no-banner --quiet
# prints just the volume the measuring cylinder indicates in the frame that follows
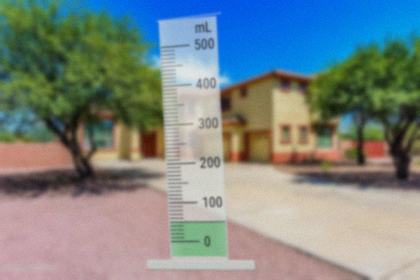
50 mL
